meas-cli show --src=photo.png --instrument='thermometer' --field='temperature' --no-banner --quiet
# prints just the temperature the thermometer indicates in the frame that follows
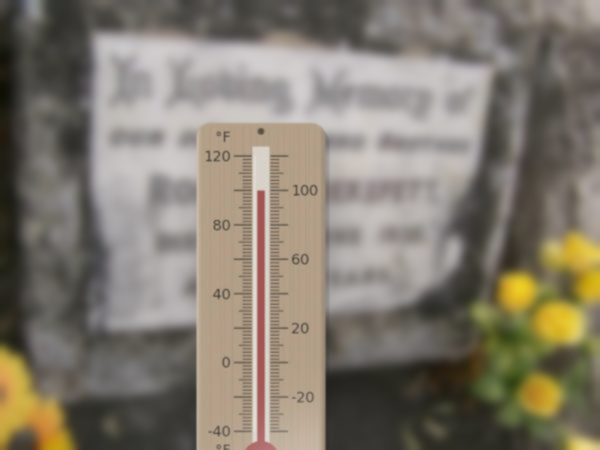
100 °F
